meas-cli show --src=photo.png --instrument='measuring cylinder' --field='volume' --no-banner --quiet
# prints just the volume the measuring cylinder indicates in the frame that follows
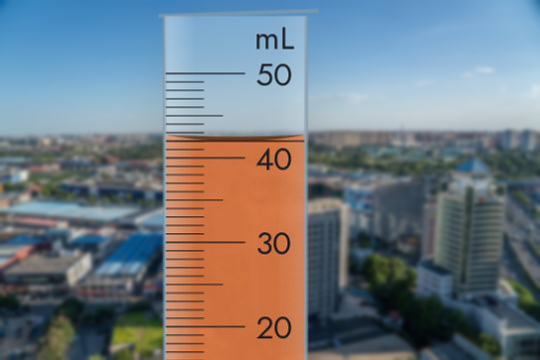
42 mL
